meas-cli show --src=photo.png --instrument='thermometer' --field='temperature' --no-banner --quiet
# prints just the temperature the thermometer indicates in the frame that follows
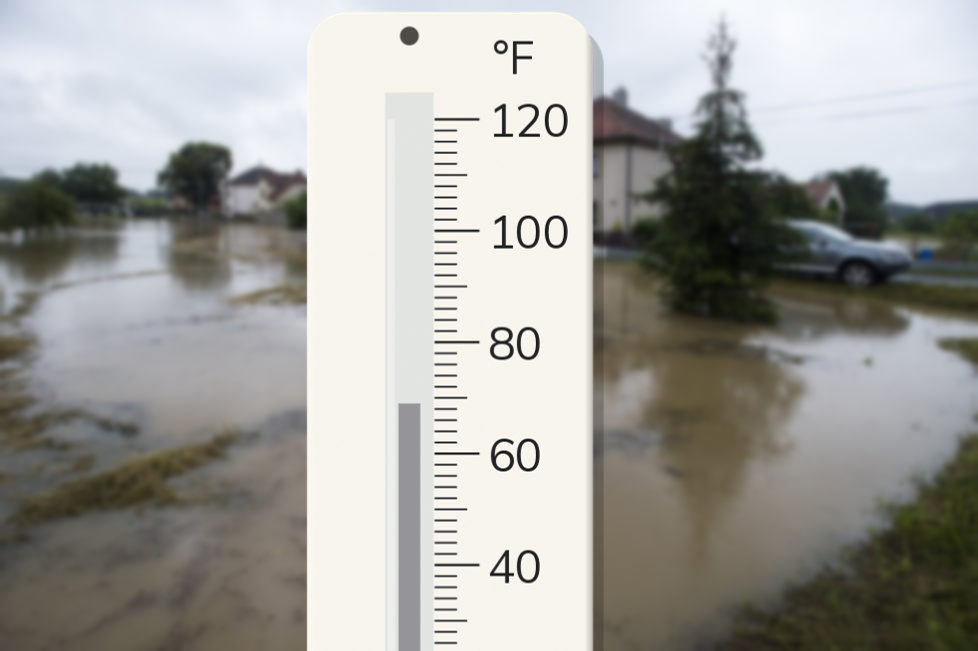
69 °F
